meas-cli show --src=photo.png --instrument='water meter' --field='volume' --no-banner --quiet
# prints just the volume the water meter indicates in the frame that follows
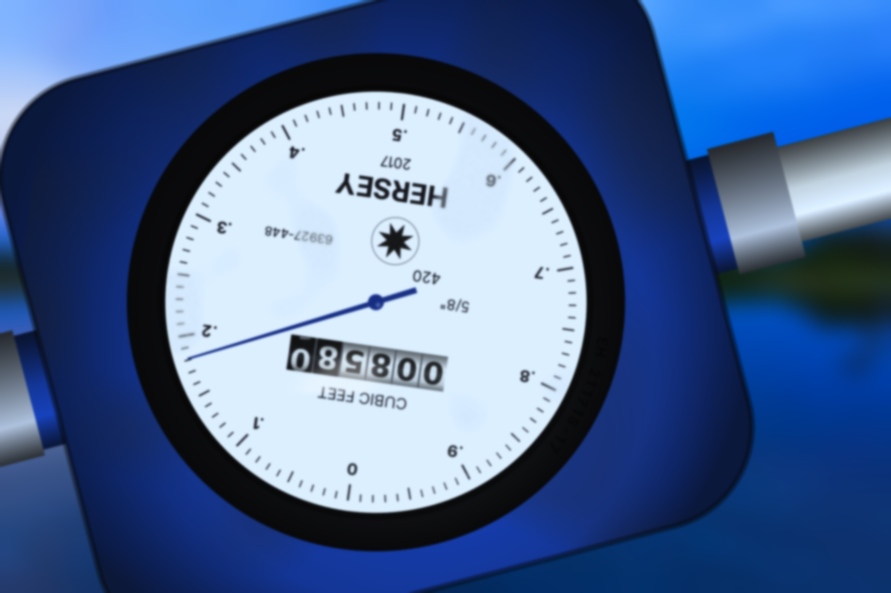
8580.18 ft³
